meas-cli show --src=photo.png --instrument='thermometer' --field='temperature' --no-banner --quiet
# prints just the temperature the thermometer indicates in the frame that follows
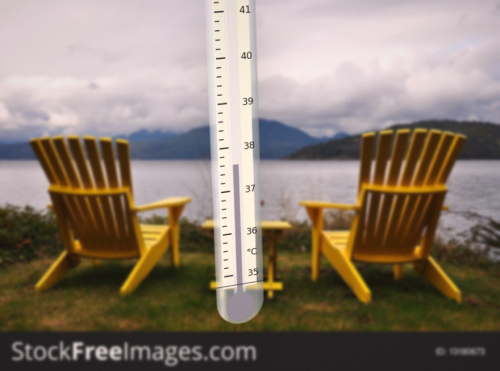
37.6 °C
